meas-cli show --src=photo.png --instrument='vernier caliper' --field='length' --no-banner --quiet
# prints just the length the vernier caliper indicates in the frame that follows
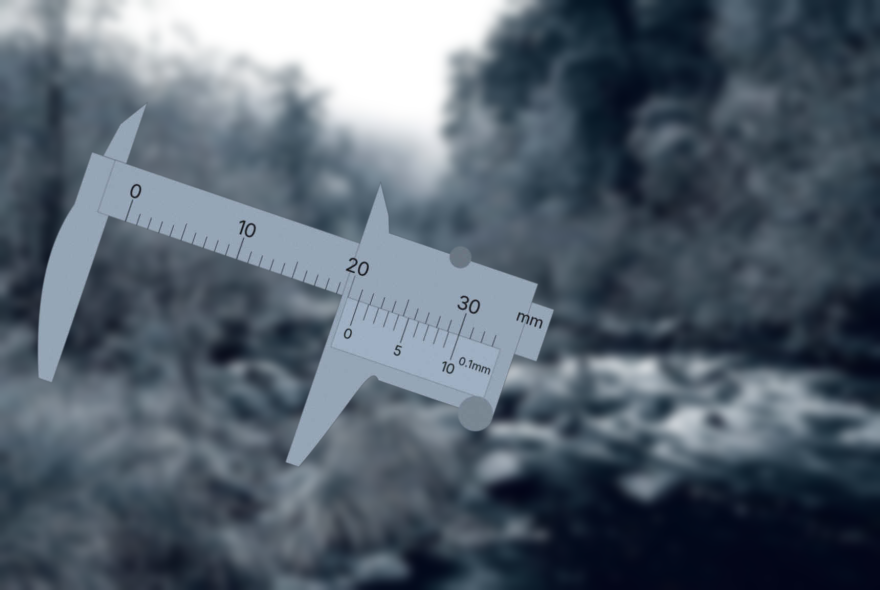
21.0 mm
